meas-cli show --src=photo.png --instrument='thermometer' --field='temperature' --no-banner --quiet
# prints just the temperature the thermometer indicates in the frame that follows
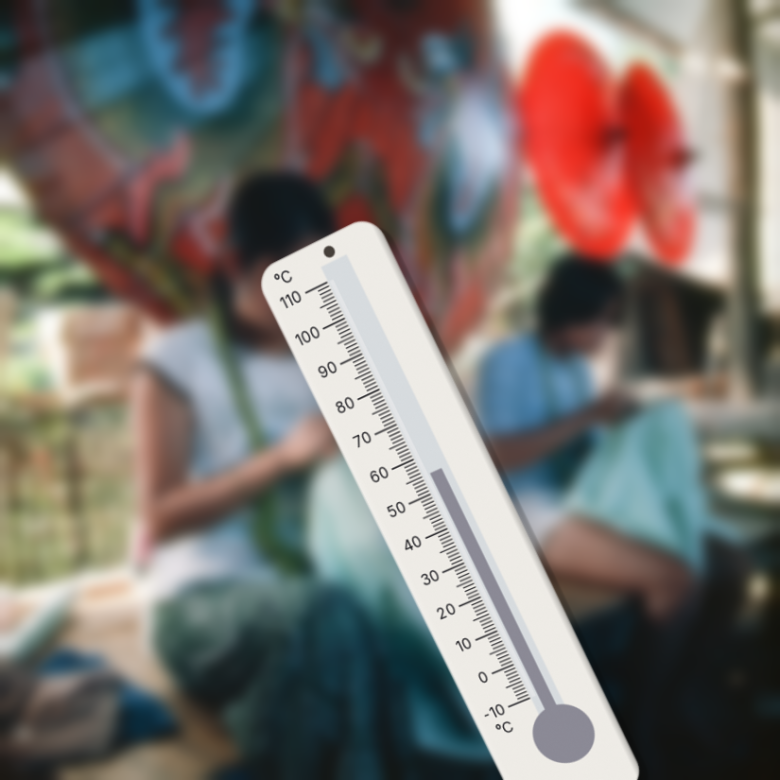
55 °C
